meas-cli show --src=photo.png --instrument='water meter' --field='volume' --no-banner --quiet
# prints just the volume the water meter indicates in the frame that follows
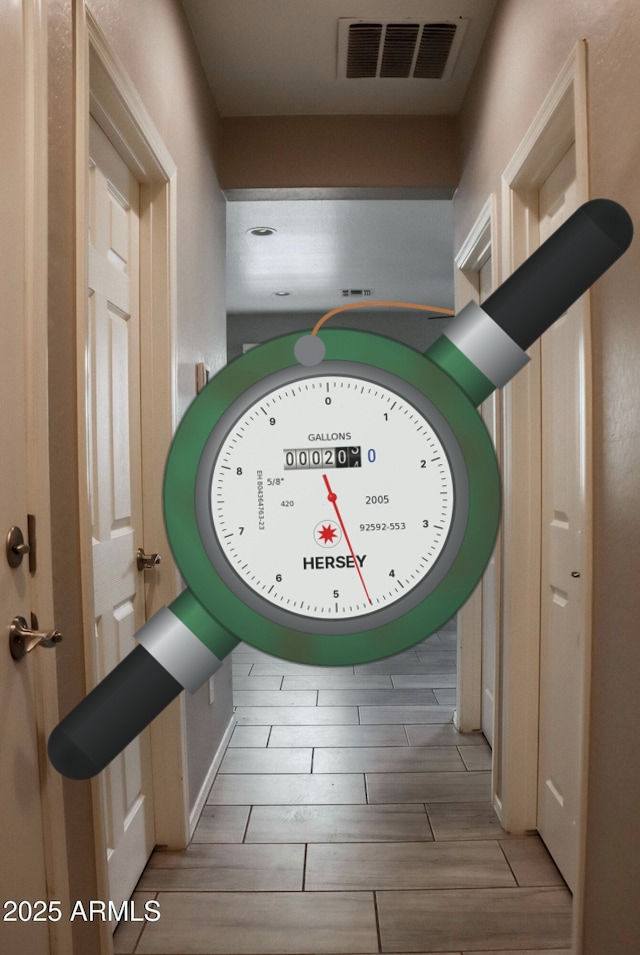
2034.5 gal
